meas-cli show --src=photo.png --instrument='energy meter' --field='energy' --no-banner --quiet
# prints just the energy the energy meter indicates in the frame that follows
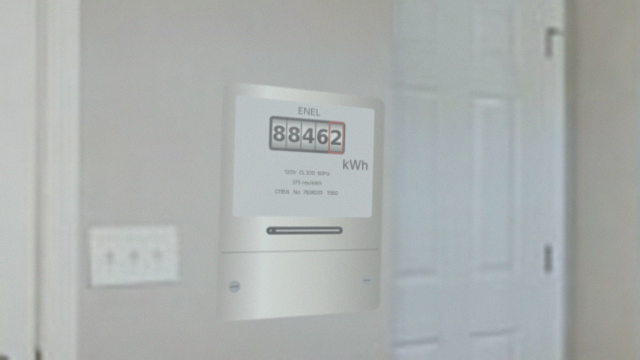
8846.2 kWh
